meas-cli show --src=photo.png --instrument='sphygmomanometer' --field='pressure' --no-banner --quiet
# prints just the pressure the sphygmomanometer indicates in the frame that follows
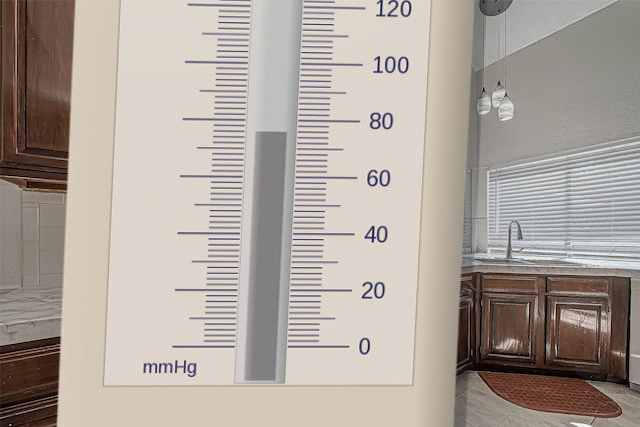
76 mmHg
